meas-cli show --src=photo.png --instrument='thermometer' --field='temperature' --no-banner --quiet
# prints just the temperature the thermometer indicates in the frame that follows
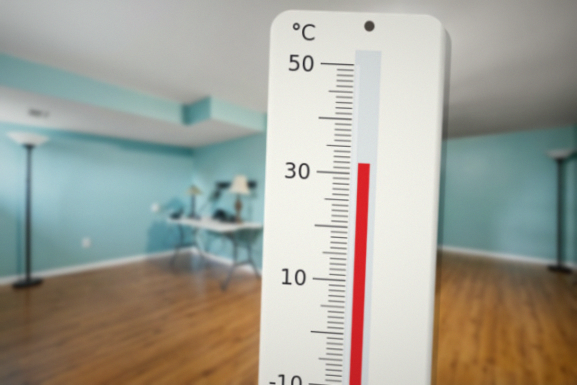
32 °C
